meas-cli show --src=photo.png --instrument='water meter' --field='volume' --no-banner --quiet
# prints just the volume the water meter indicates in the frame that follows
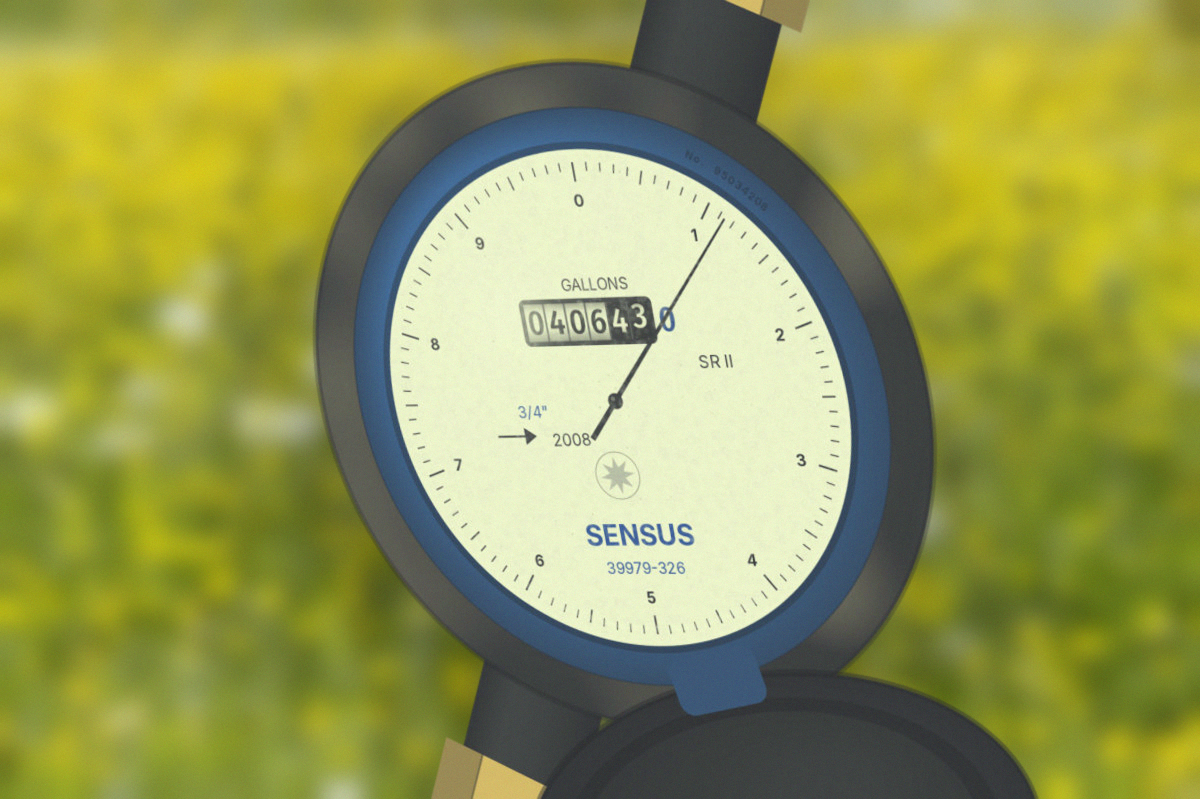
406431.1 gal
